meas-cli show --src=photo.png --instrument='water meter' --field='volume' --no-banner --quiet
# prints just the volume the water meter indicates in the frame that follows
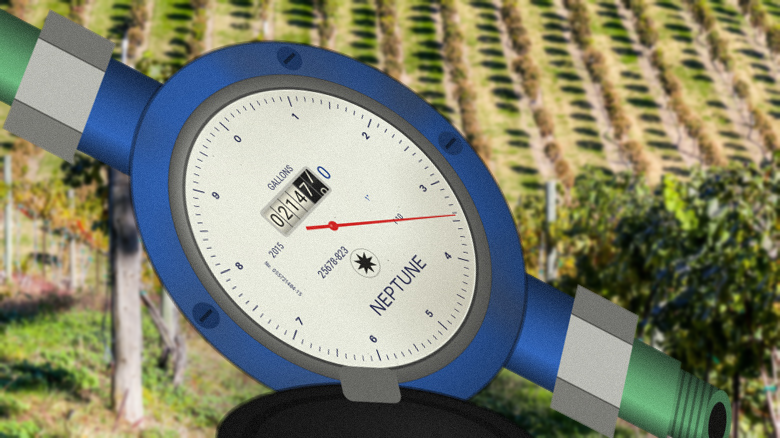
214773.4 gal
